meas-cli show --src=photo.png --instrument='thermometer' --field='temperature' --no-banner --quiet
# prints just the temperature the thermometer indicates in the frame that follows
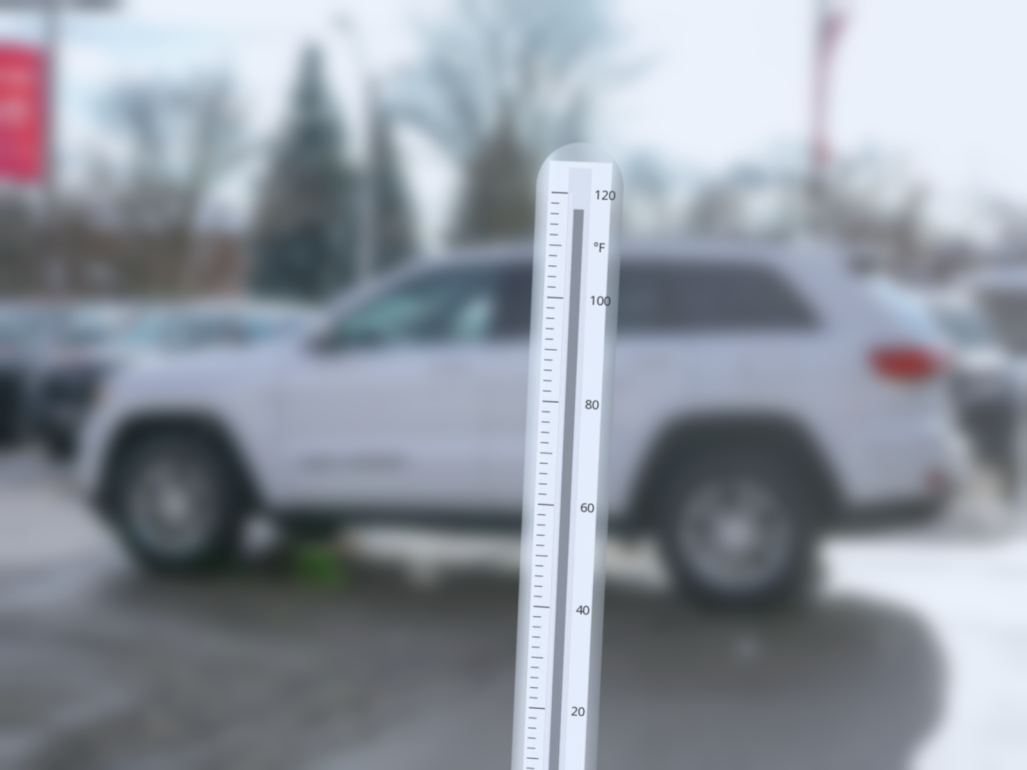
117 °F
